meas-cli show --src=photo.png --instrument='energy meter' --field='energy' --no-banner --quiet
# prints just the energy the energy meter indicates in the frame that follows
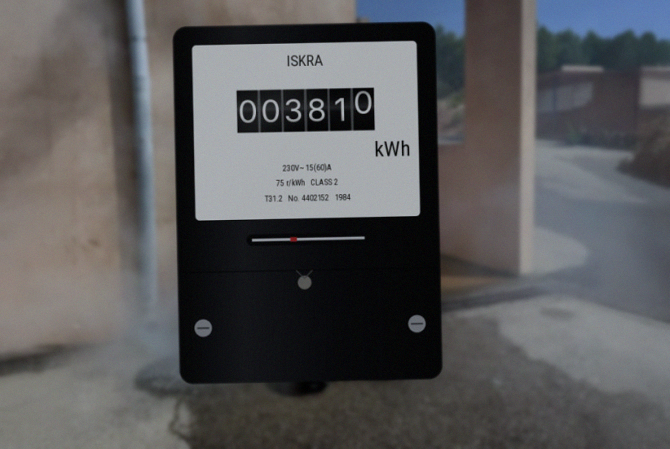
3810 kWh
